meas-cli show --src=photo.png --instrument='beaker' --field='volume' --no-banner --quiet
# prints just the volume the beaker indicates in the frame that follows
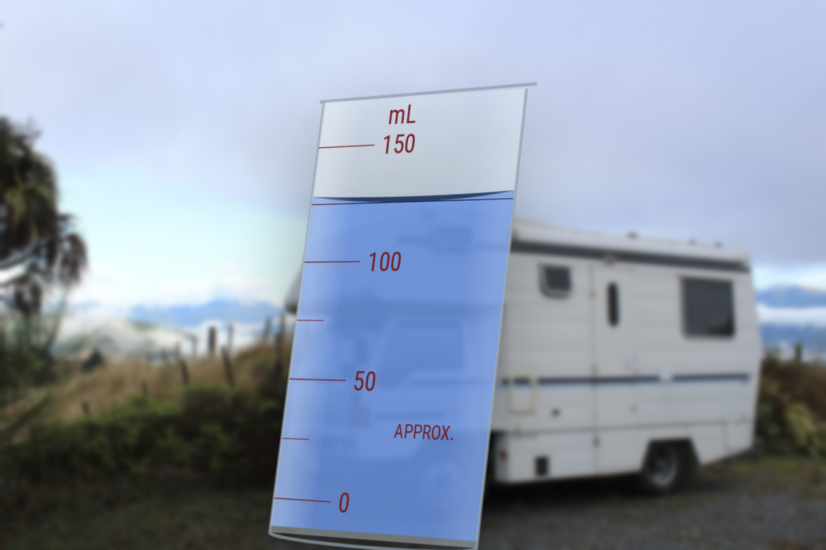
125 mL
